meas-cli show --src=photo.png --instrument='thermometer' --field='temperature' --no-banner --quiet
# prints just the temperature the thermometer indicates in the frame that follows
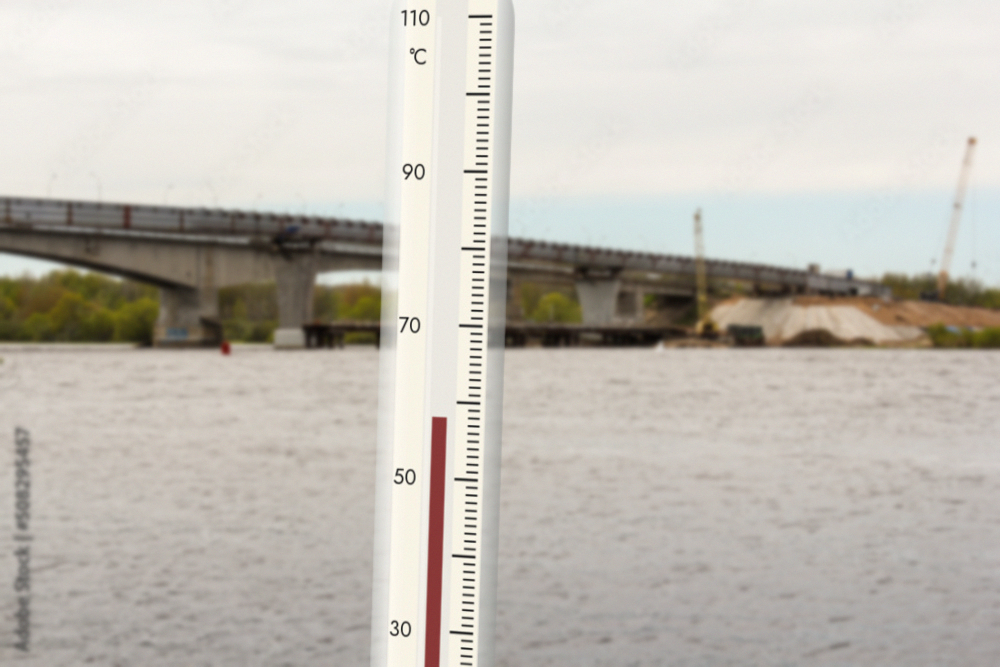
58 °C
